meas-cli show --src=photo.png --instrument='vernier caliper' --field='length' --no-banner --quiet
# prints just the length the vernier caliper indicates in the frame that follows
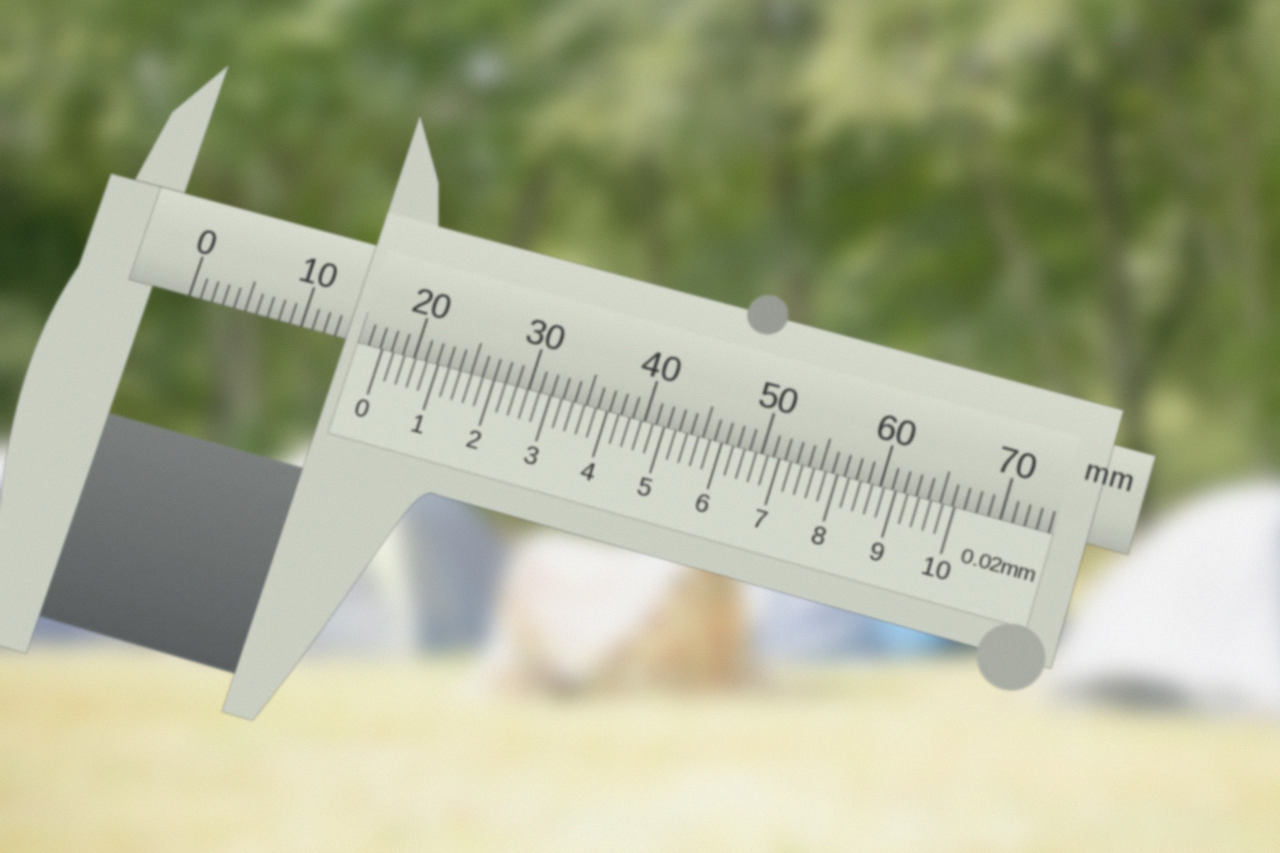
17.2 mm
